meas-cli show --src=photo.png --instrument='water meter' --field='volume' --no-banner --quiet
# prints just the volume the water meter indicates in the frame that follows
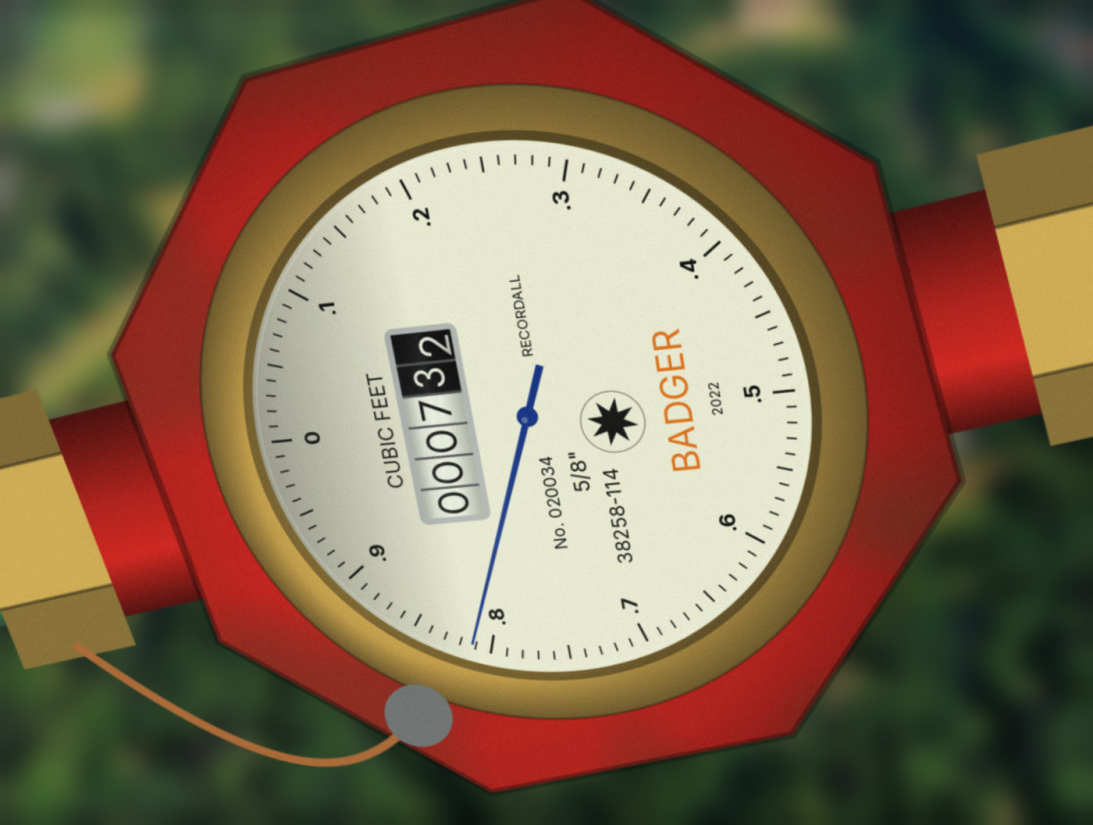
731.81 ft³
